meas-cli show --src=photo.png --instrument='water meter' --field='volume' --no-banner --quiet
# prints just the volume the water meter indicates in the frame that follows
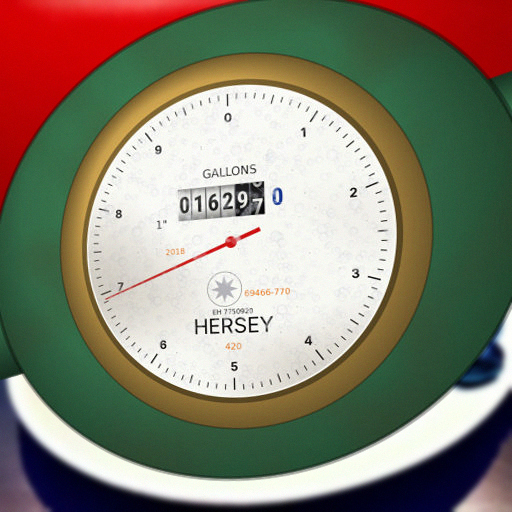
162966.9 gal
